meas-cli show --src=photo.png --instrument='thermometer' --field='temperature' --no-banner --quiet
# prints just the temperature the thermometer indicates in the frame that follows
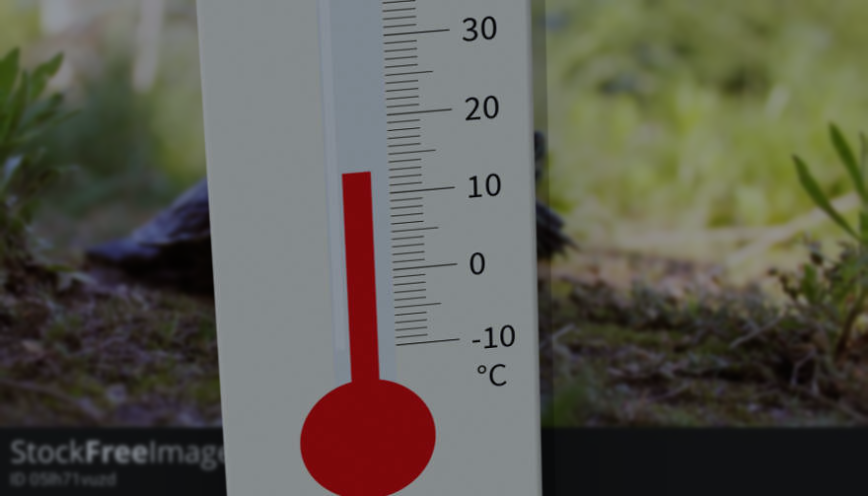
13 °C
